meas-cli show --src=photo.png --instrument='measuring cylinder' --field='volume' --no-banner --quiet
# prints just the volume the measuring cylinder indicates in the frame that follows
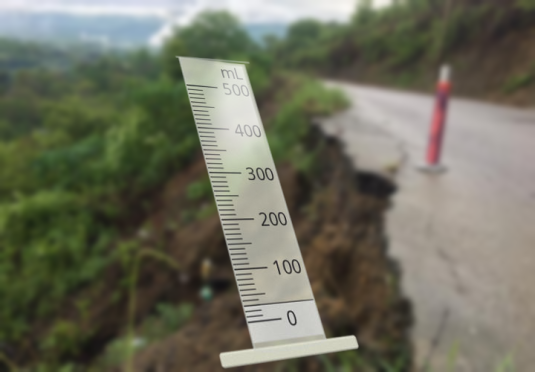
30 mL
